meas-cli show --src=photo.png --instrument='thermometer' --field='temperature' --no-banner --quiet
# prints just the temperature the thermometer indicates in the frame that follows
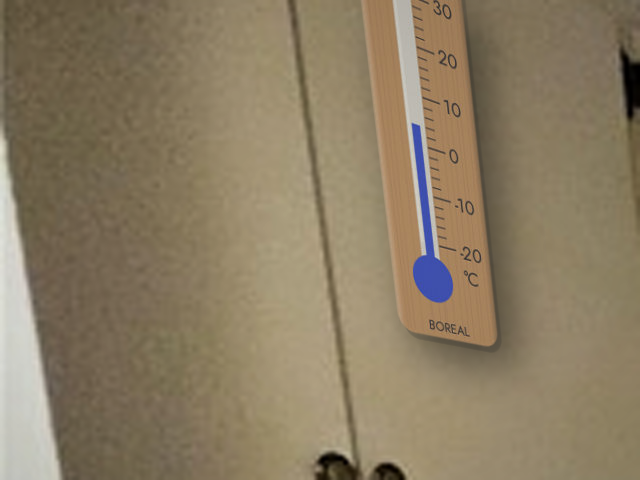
4 °C
